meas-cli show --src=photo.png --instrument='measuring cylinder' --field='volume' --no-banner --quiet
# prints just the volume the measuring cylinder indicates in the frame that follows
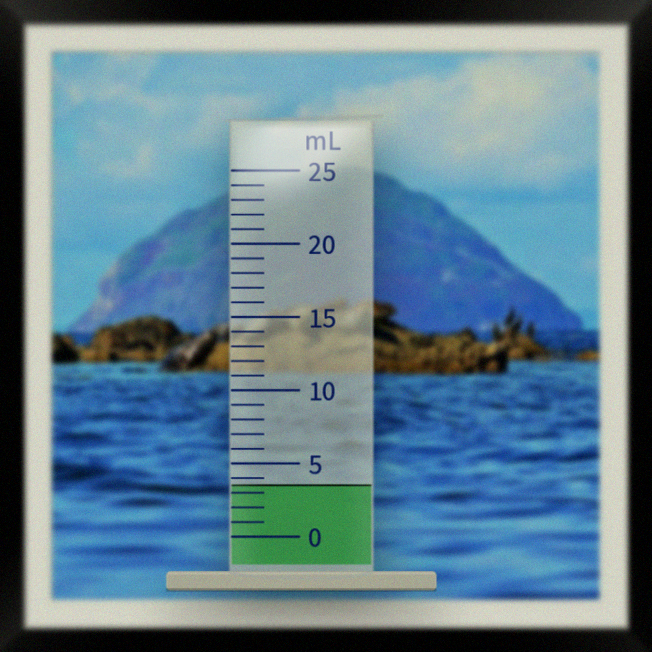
3.5 mL
